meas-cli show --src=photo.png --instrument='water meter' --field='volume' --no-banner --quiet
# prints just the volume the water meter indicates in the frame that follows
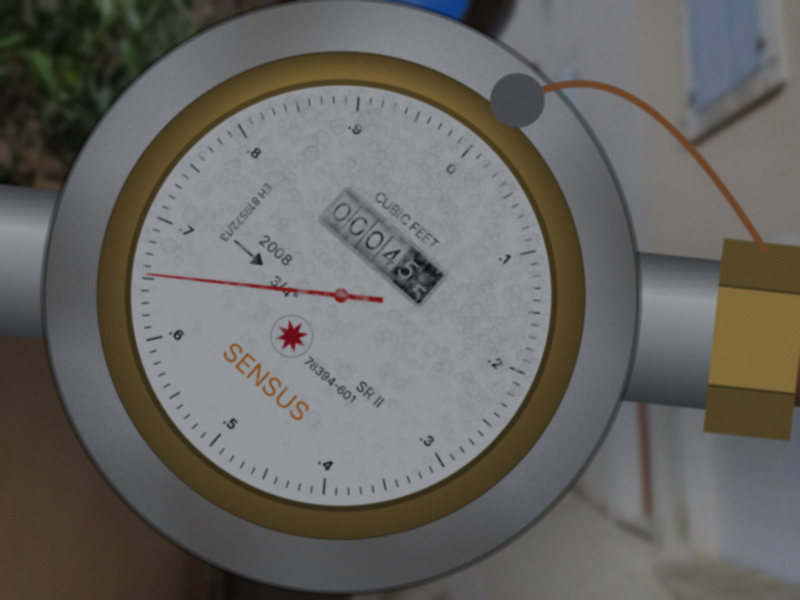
454.65 ft³
